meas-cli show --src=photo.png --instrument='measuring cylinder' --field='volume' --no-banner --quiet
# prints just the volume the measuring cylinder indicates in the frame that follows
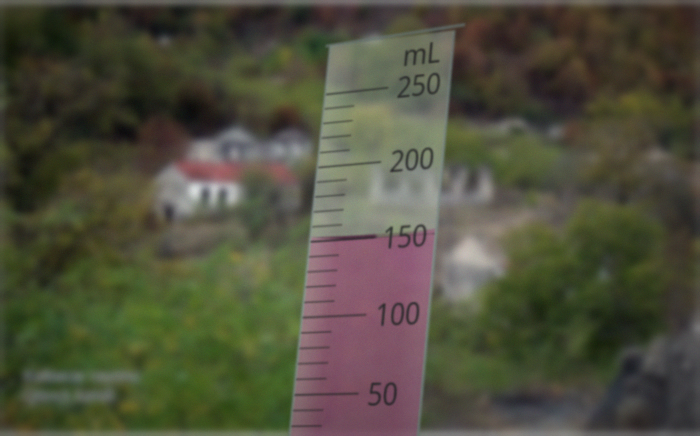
150 mL
